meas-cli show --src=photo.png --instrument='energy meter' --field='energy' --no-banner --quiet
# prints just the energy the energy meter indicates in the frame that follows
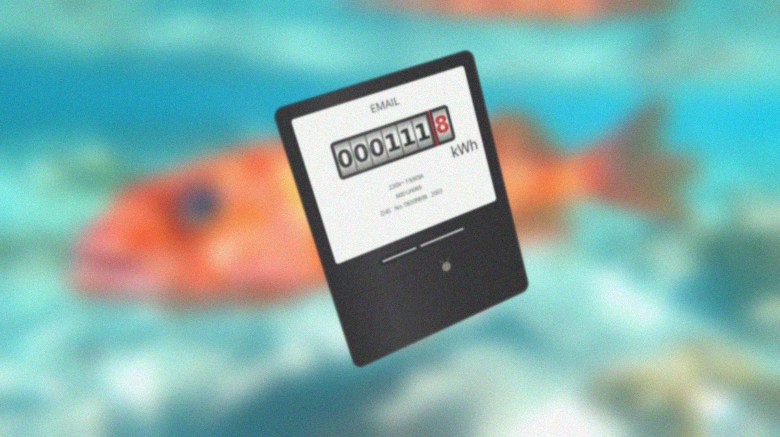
111.8 kWh
